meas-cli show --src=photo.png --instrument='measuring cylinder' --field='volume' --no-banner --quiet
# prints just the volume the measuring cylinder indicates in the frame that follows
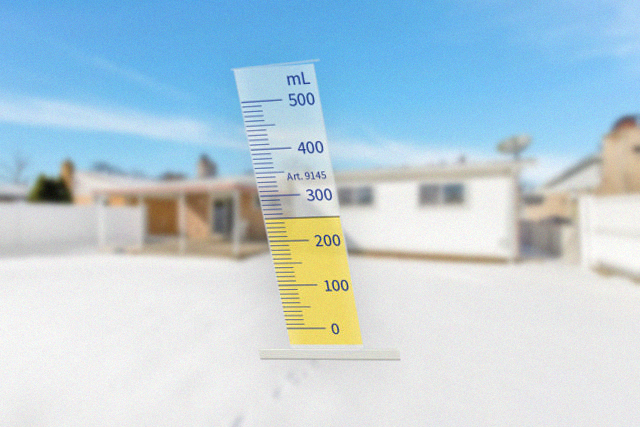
250 mL
